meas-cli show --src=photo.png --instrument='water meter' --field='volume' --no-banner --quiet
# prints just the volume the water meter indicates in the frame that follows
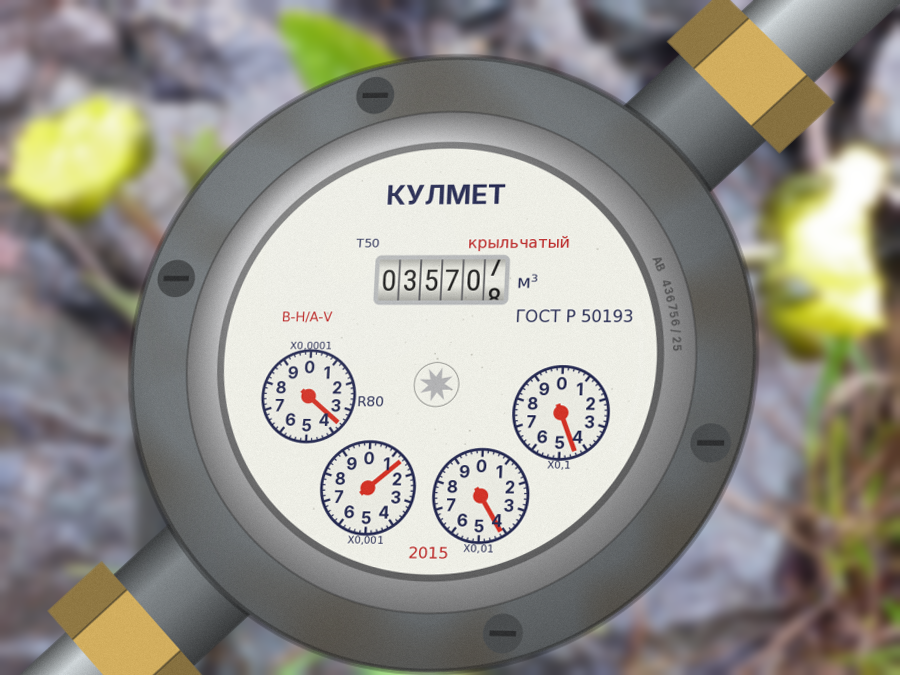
35707.4413 m³
